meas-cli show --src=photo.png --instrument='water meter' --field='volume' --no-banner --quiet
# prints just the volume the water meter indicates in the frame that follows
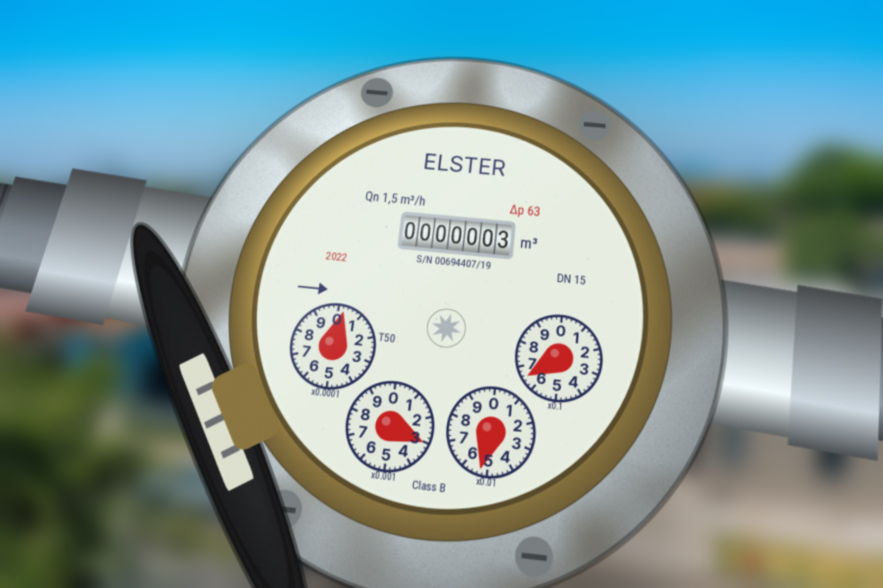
3.6530 m³
